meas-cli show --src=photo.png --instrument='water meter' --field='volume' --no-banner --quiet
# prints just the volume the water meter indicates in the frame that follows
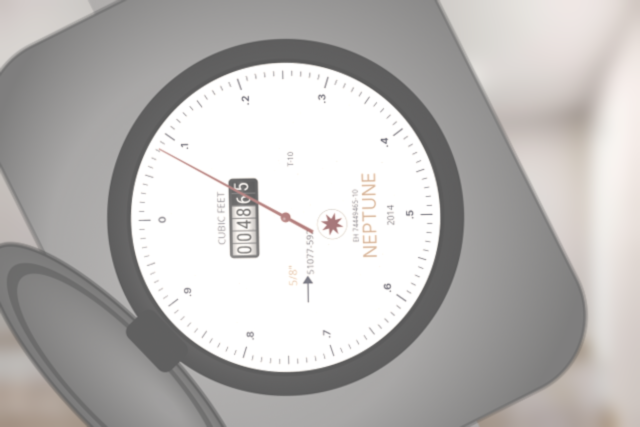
4865.08 ft³
